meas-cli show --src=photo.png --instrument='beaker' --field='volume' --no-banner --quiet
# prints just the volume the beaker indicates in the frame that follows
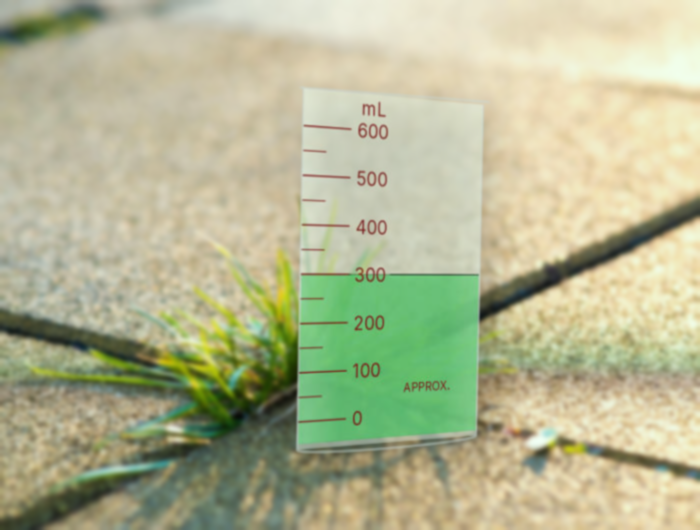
300 mL
